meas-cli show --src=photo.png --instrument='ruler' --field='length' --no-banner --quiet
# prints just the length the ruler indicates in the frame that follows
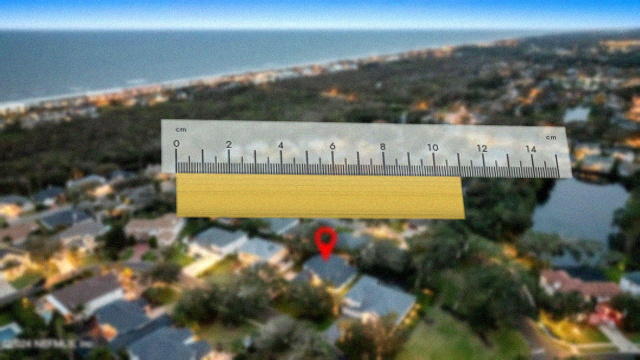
11 cm
